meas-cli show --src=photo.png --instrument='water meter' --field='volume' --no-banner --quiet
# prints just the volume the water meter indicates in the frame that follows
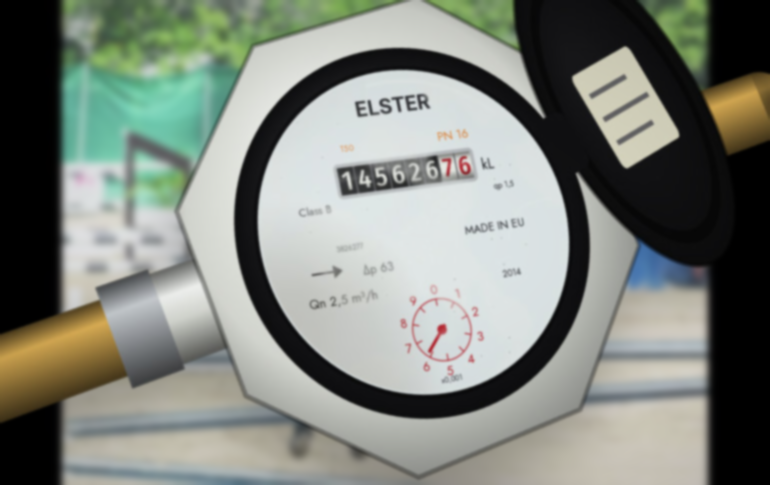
145626.766 kL
